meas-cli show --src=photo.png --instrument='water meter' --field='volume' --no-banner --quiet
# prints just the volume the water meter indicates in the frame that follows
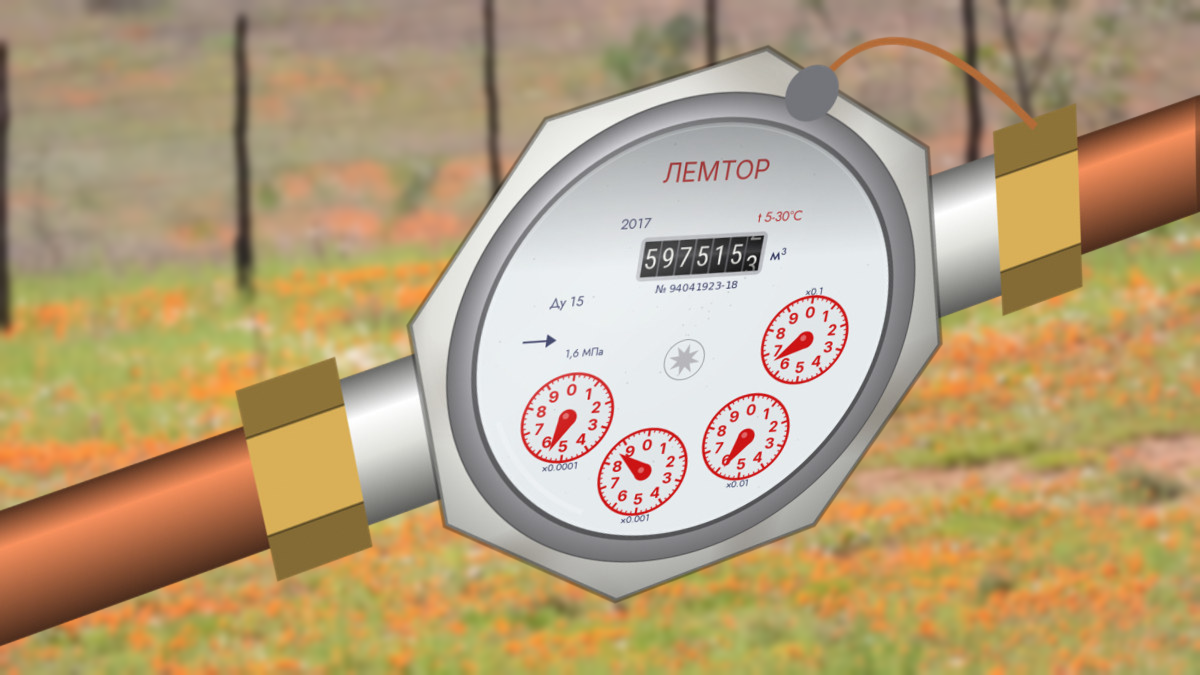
5975152.6585 m³
